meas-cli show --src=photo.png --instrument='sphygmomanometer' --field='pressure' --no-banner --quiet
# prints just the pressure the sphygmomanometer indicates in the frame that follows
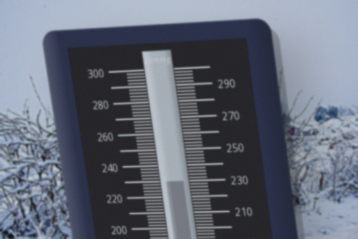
230 mmHg
